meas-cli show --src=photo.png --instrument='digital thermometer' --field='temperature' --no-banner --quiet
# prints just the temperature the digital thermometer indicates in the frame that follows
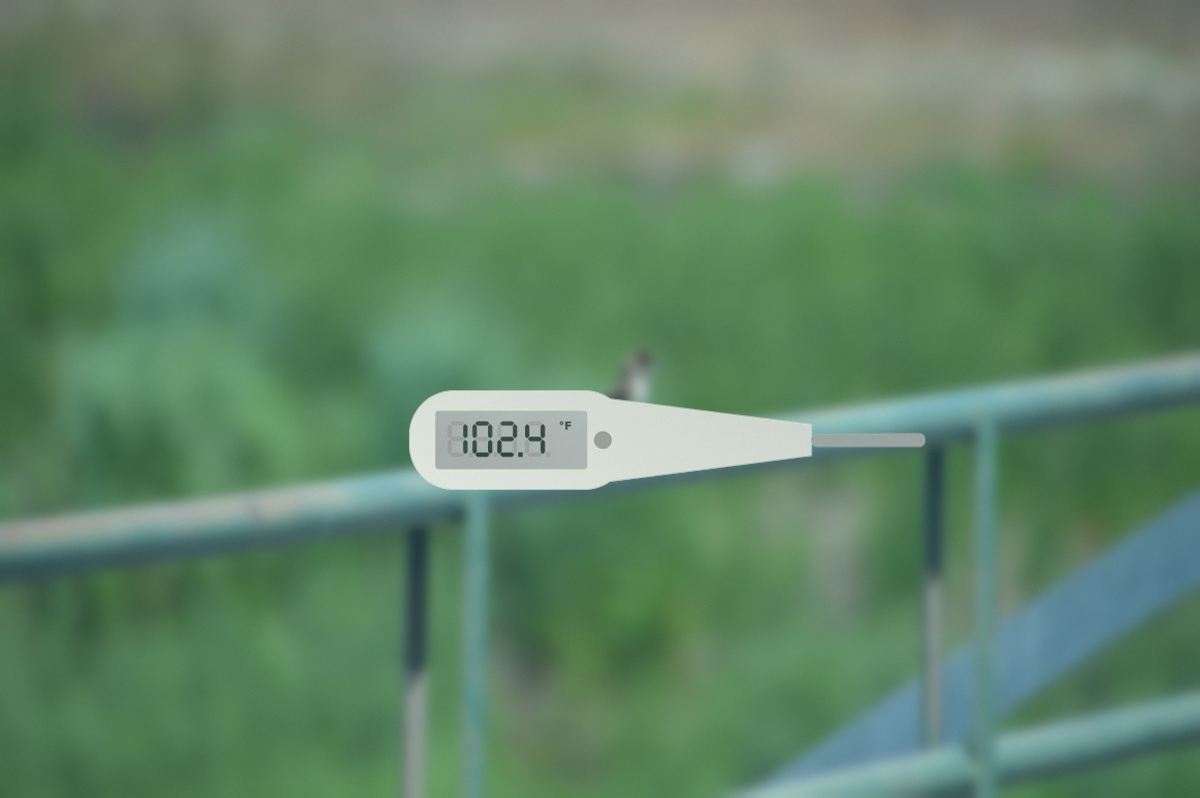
102.4 °F
